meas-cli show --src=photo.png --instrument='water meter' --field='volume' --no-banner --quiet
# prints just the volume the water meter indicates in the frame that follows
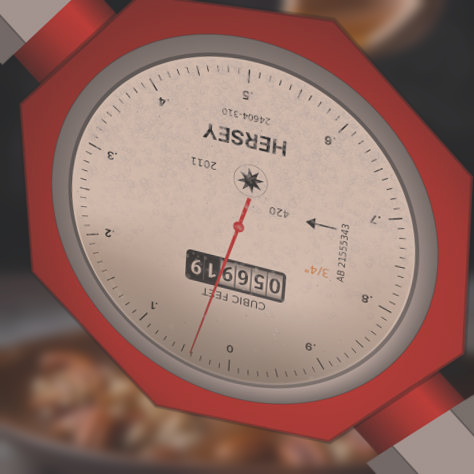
56919.04 ft³
